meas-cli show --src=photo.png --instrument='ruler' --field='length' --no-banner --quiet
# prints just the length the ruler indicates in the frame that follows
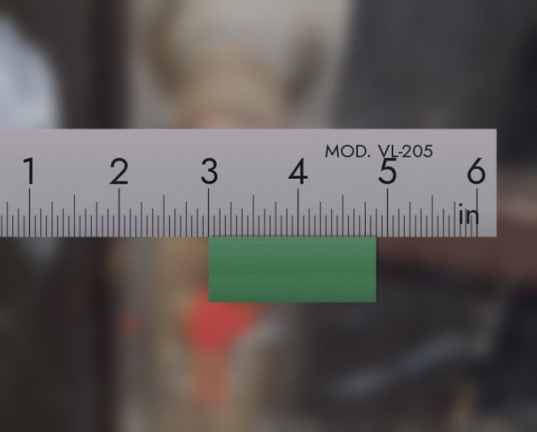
1.875 in
